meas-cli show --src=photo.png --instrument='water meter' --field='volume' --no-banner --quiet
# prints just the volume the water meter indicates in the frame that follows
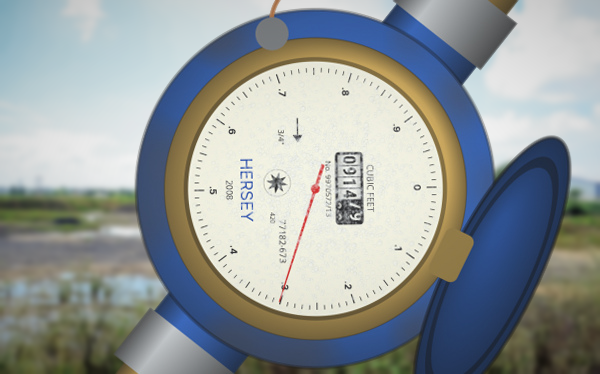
91479.30 ft³
